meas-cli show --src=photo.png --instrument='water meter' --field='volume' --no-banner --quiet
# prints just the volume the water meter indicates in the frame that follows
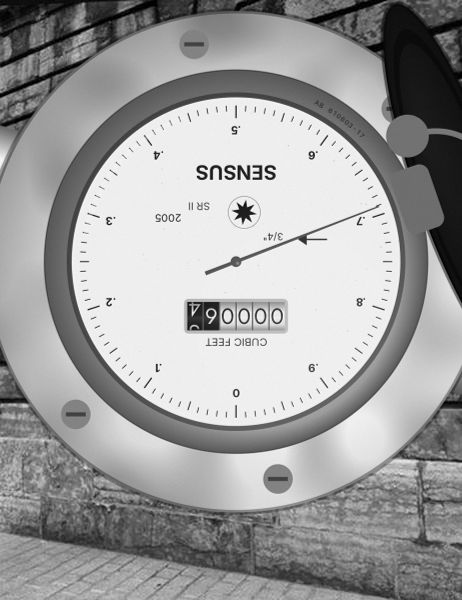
63.69 ft³
